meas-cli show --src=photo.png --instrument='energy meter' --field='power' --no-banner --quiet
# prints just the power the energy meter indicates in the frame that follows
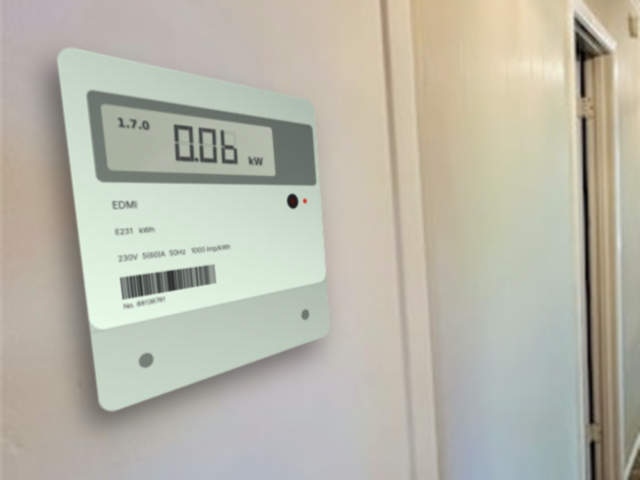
0.06 kW
